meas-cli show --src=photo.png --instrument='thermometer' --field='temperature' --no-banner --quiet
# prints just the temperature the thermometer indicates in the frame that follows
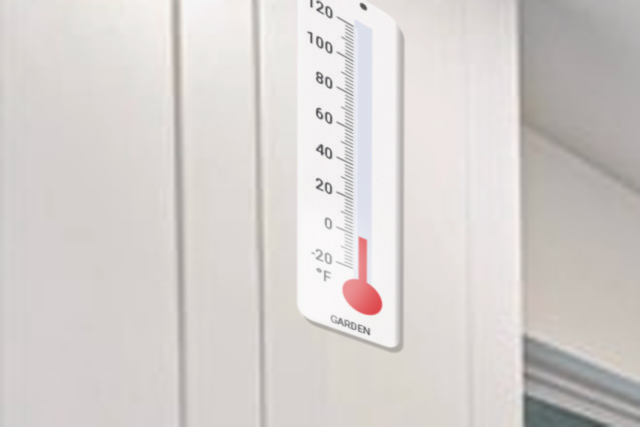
0 °F
